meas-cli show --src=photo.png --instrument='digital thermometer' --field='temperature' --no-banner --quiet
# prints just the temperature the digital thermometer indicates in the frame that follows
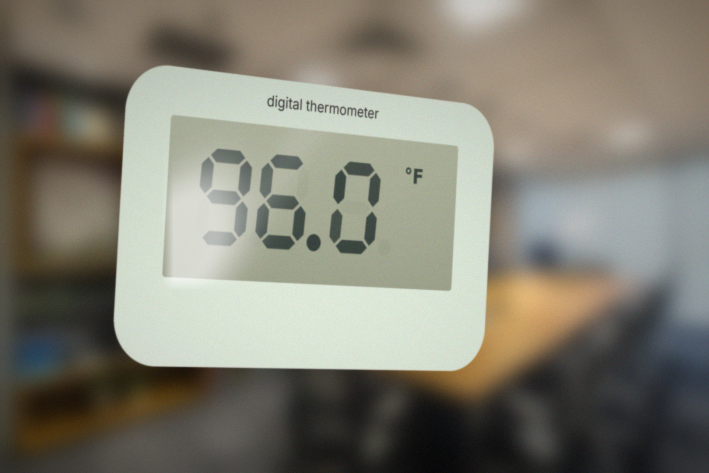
96.0 °F
